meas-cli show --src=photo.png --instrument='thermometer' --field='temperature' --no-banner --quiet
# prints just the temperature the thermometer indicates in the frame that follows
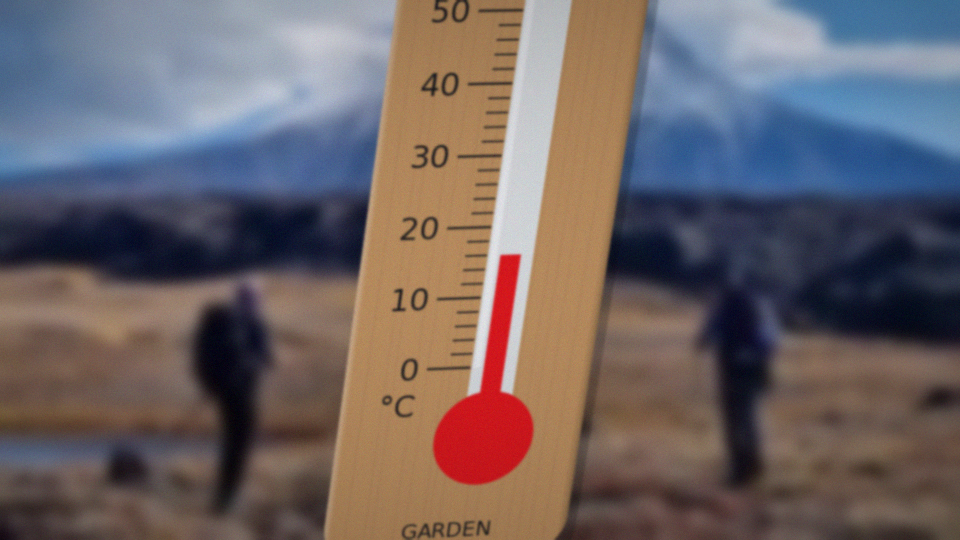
16 °C
